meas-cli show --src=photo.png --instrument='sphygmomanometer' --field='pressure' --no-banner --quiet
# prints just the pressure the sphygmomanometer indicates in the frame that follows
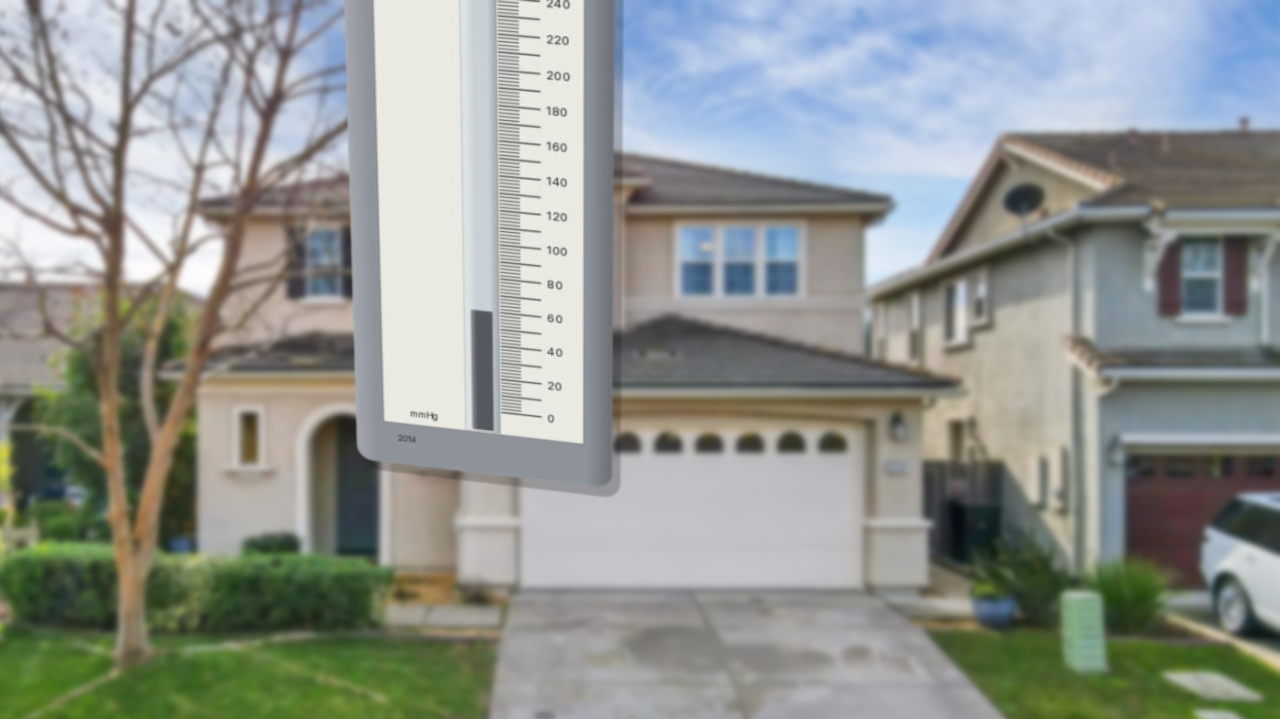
60 mmHg
